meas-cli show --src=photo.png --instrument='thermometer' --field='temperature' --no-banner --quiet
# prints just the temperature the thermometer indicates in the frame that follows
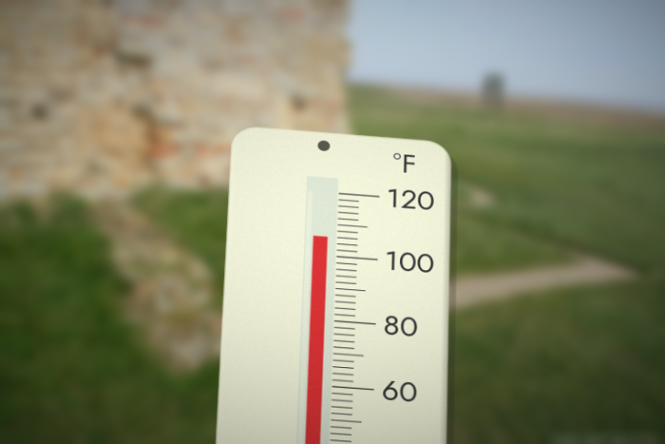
106 °F
